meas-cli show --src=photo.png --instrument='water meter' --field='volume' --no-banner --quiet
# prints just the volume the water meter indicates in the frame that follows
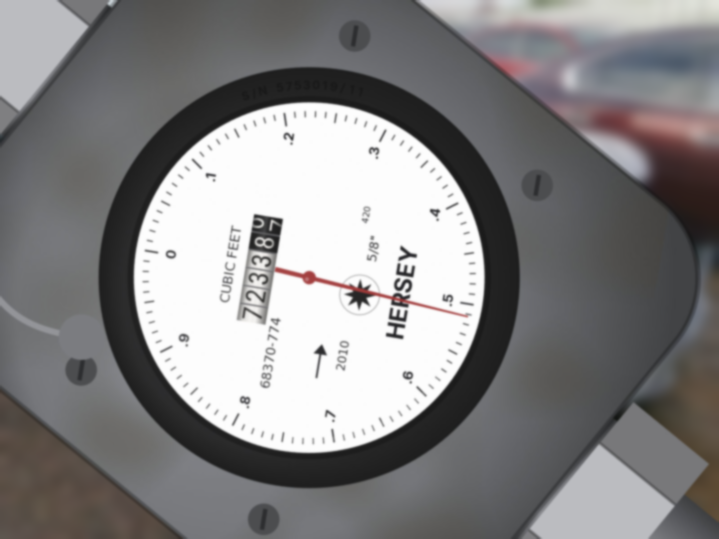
723386.51 ft³
